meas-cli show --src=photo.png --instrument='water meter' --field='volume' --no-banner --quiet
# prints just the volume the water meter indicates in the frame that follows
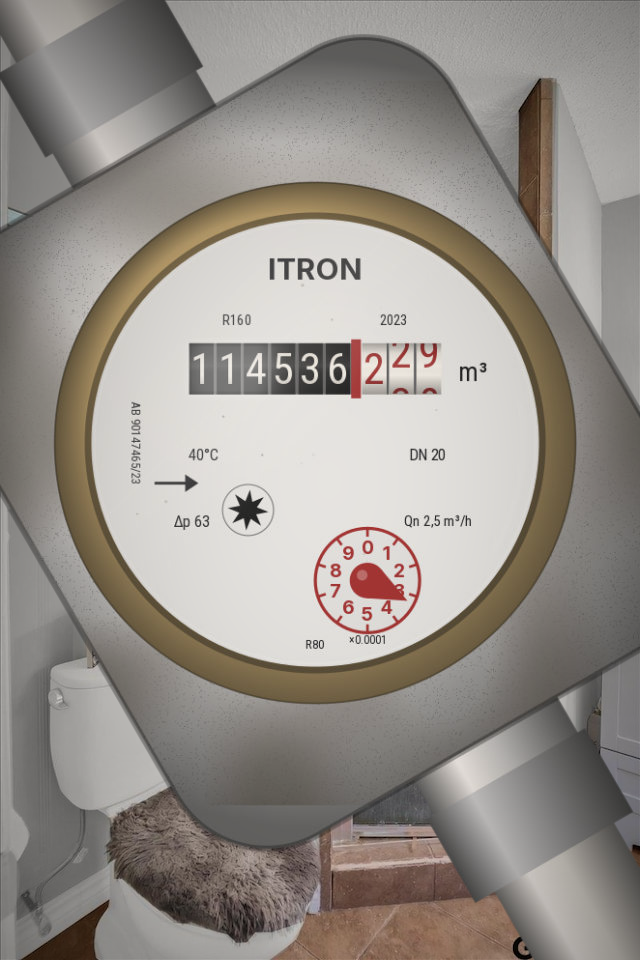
114536.2293 m³
